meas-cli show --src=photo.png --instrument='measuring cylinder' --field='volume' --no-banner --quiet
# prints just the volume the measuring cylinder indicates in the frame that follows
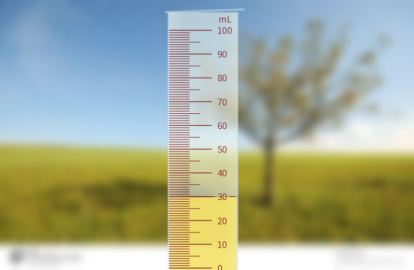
30 mL
